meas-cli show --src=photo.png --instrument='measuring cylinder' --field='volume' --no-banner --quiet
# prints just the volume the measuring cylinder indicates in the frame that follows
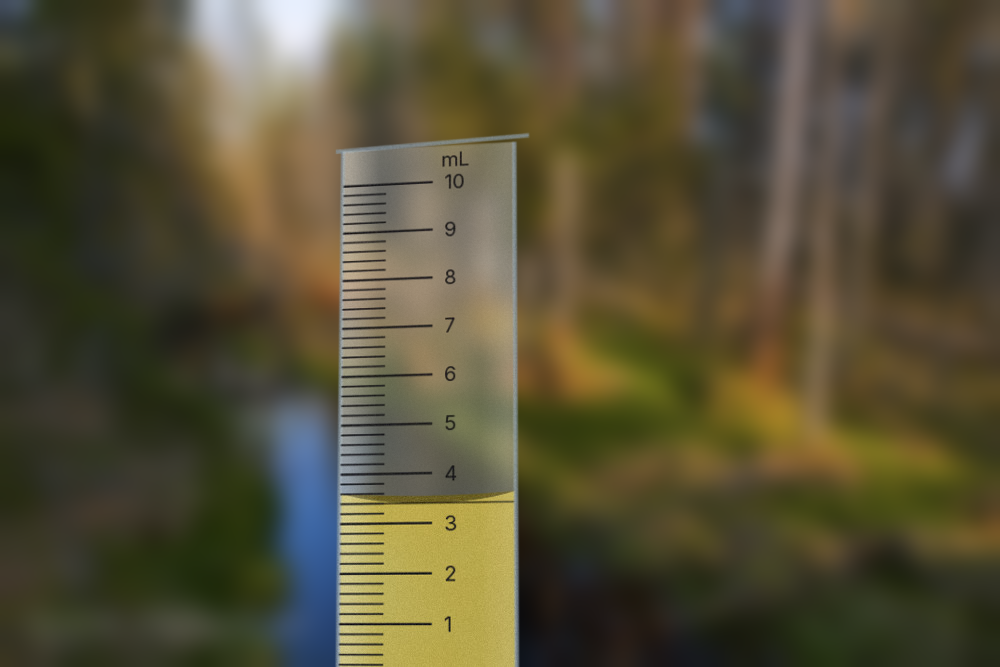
3.4 mL
